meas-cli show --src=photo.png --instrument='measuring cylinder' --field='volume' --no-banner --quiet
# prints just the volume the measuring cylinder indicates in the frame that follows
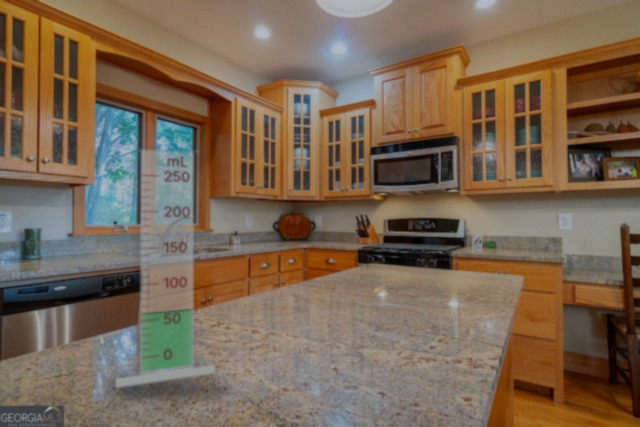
60 mL
